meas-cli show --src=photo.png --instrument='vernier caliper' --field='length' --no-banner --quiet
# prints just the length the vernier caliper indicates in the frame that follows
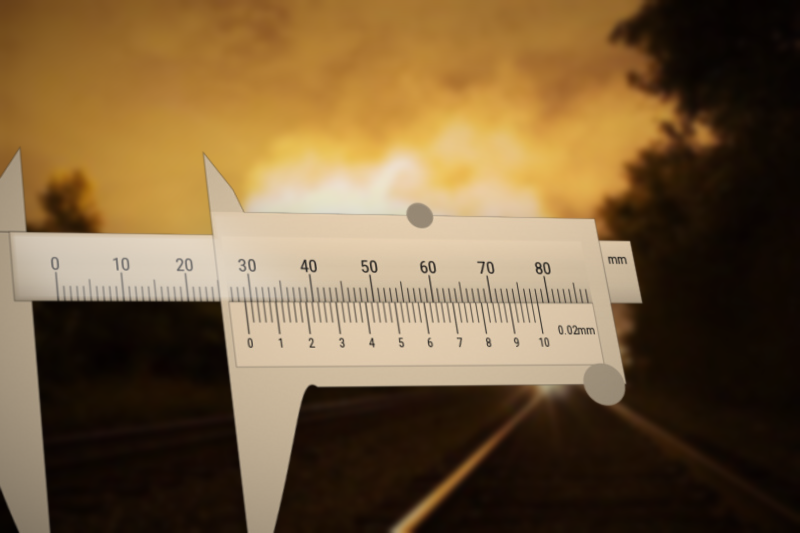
29.0 mm
